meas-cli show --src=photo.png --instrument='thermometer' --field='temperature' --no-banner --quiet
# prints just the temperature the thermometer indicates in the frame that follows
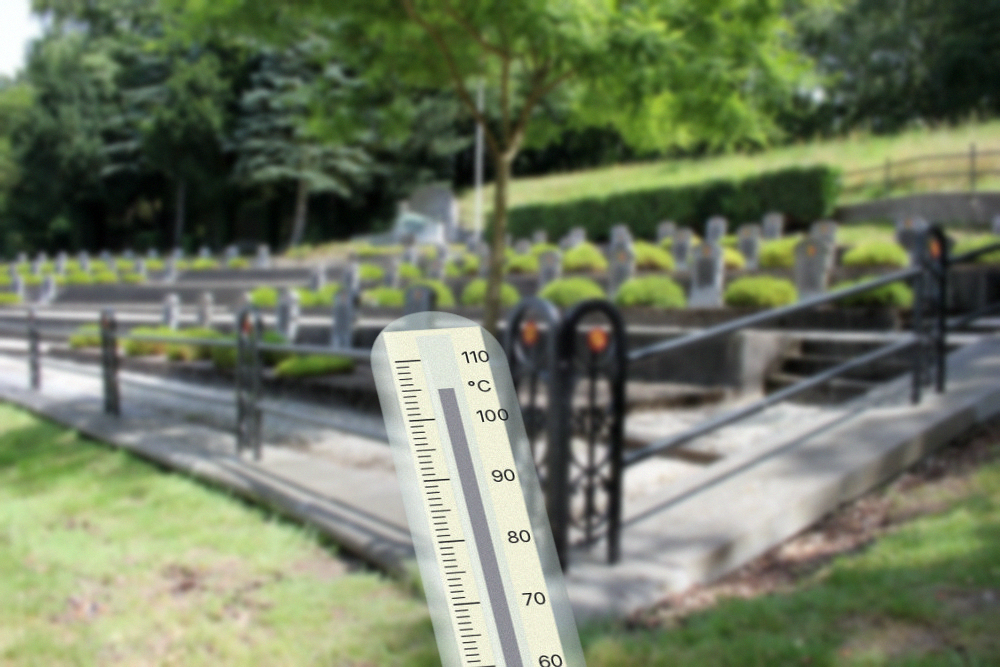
105 °C
